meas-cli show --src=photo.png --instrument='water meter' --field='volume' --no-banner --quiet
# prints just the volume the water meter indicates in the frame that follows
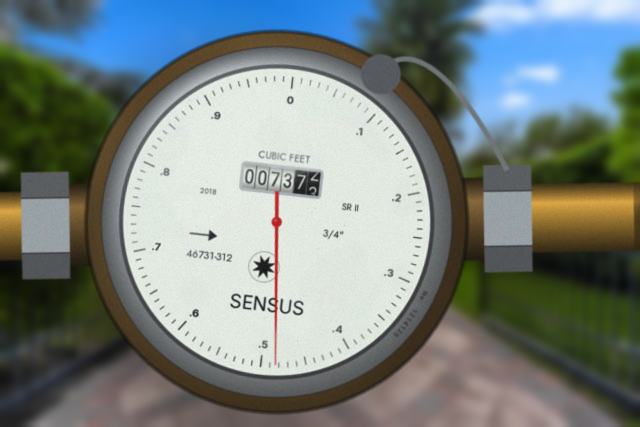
7372.48 ft³
